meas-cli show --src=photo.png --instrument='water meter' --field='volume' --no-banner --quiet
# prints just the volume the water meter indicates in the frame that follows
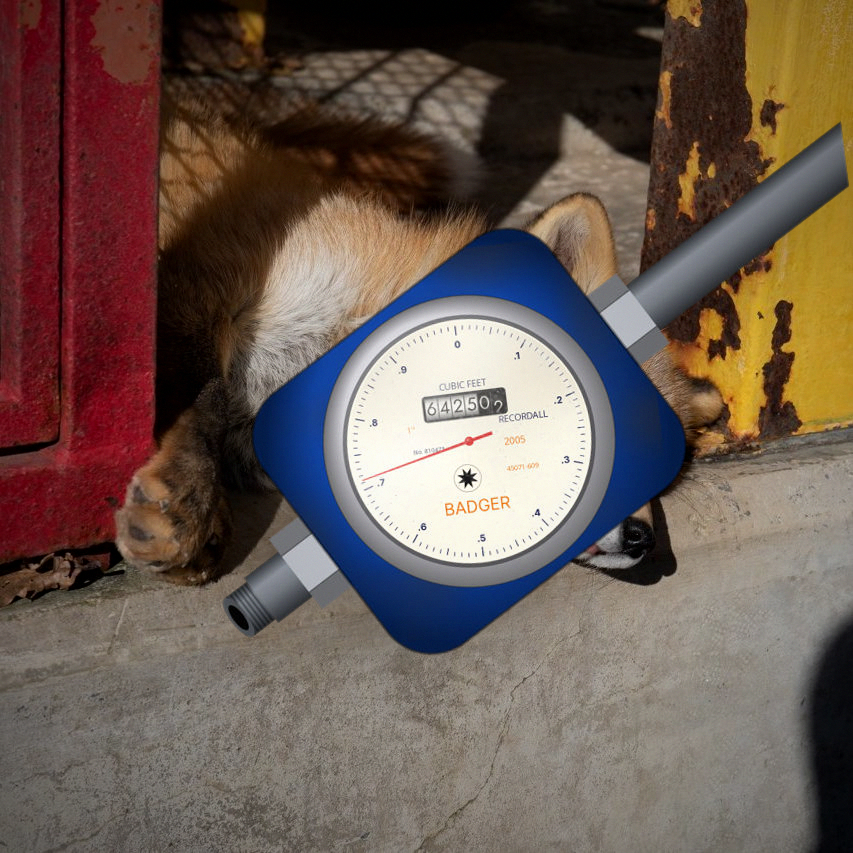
642501.71 ft³
